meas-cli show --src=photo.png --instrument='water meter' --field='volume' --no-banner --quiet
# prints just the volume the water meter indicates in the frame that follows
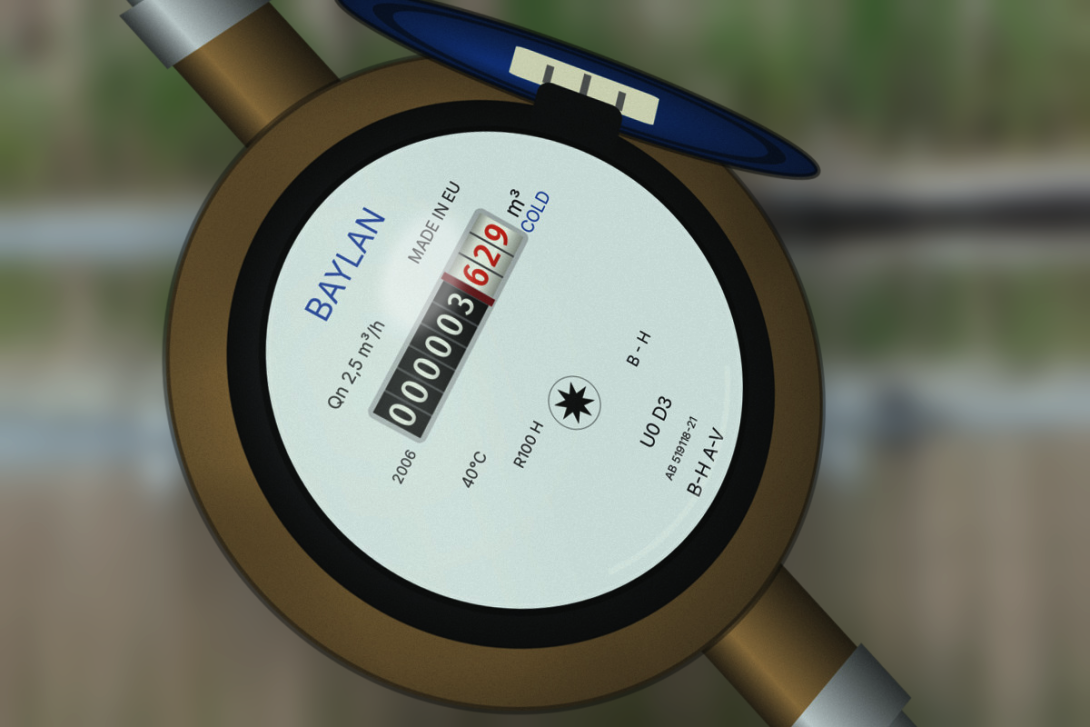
3.629 m³
